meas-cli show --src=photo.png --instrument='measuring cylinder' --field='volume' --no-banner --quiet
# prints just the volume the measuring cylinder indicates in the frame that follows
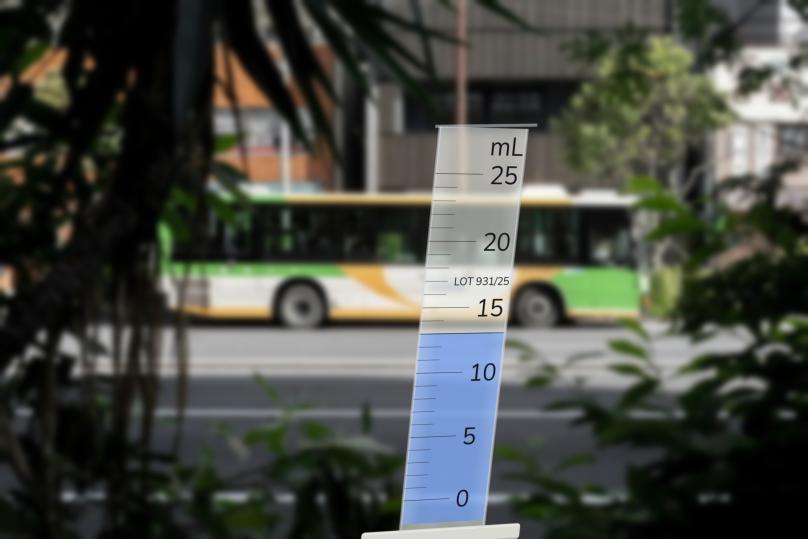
13 mL
